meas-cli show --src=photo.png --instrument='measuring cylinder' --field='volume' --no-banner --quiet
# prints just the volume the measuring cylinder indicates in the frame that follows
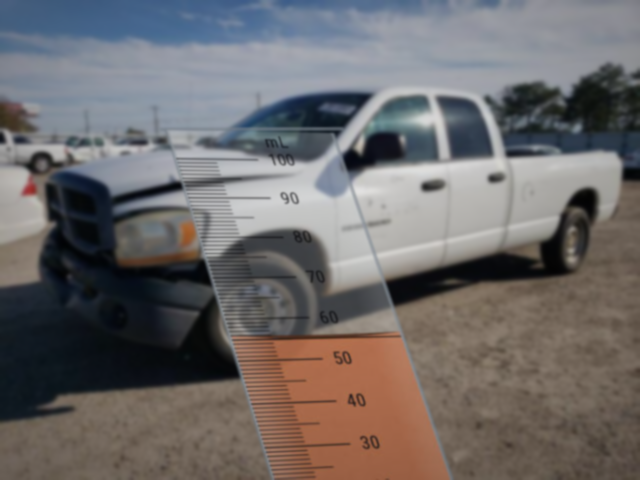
55 mL
